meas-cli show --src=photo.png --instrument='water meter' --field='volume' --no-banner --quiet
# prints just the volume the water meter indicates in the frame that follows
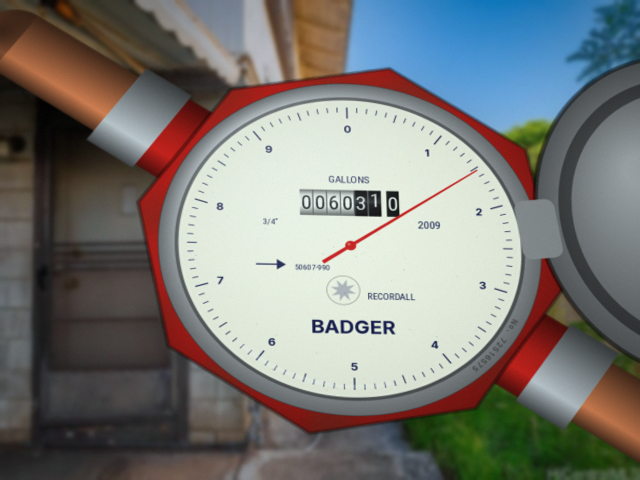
60311.5 gal
